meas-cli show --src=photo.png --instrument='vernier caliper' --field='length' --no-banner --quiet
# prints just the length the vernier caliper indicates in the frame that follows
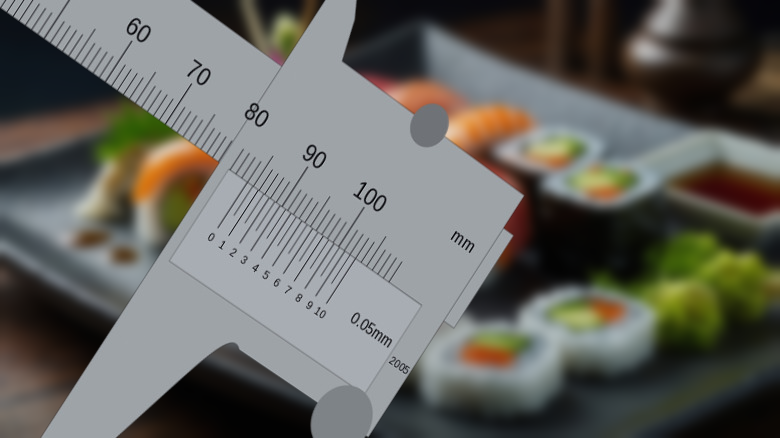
84.0 mm
